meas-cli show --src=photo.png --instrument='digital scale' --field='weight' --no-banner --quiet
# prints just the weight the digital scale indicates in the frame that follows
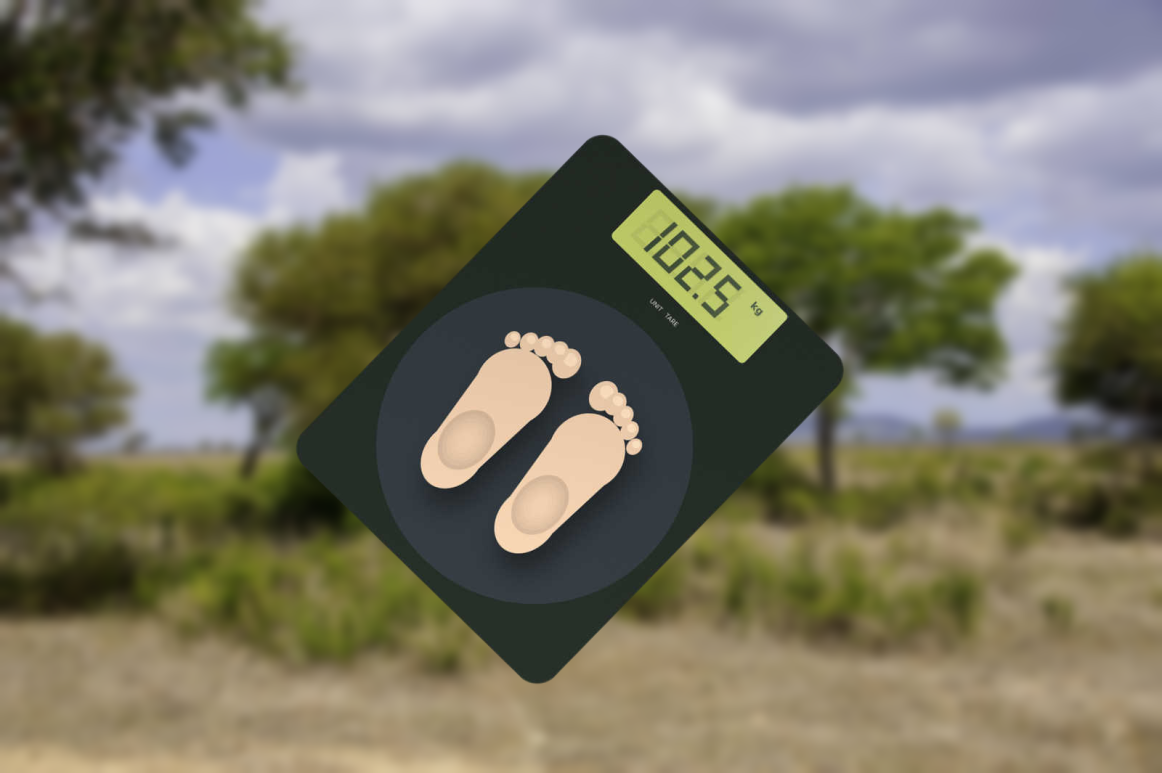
102.5 kg
